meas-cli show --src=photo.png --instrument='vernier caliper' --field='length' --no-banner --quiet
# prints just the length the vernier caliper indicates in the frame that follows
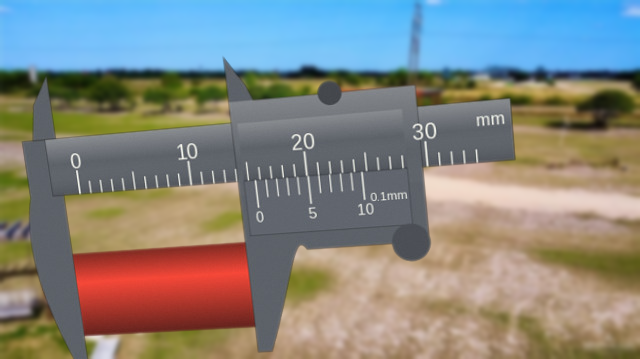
15.6 mm
